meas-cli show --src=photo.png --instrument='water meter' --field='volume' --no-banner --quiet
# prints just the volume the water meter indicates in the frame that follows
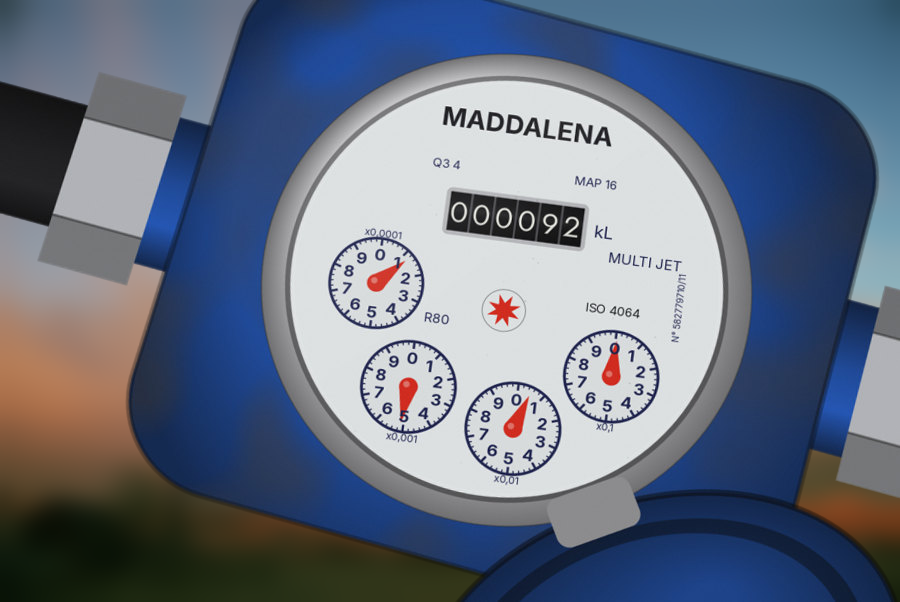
92.0051 kL
